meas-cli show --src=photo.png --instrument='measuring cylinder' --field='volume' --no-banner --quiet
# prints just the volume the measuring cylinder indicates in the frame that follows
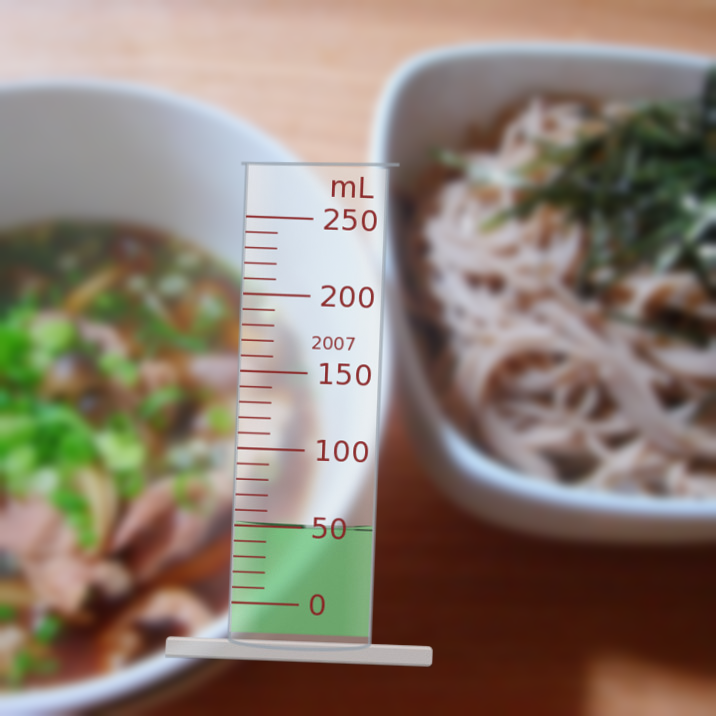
50 mL
